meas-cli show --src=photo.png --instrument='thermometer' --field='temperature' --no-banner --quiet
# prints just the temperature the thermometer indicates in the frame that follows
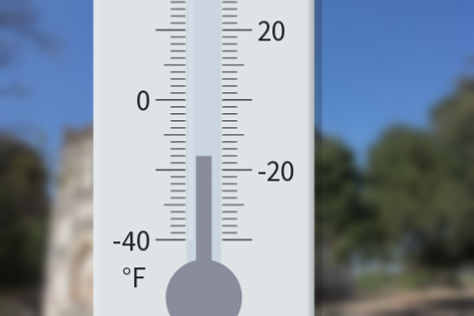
-16 °F
